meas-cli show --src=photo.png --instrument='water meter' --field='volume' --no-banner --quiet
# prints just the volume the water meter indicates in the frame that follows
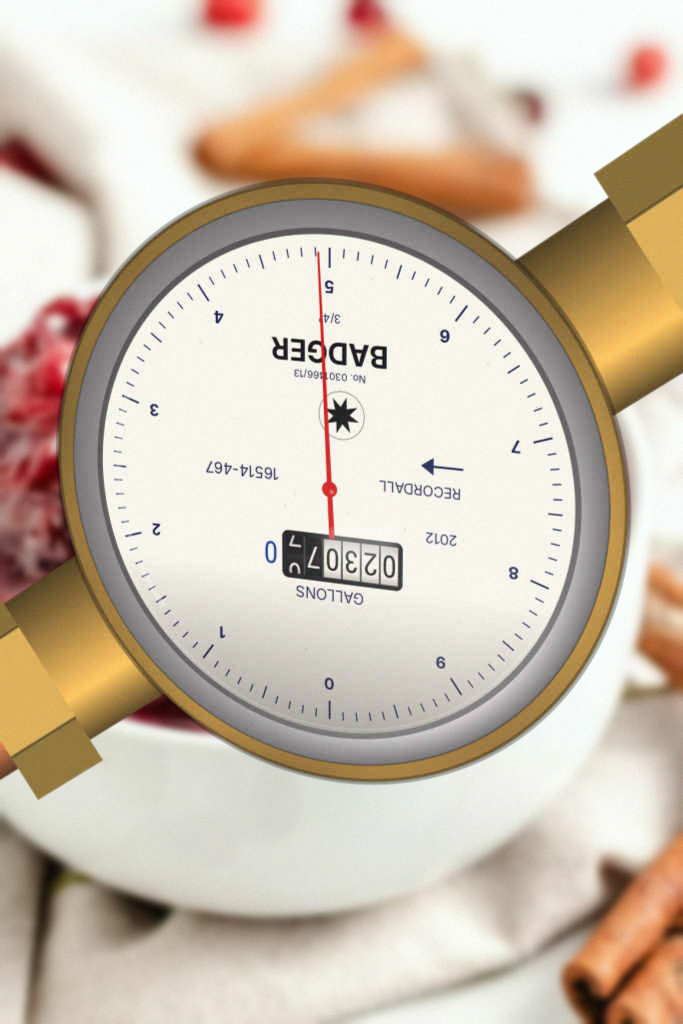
230764.9 gal
